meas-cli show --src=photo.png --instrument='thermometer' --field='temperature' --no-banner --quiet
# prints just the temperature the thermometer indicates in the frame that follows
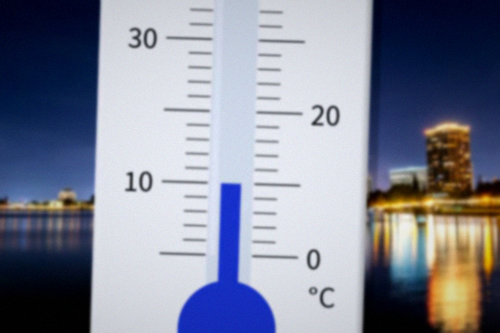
10 °C
